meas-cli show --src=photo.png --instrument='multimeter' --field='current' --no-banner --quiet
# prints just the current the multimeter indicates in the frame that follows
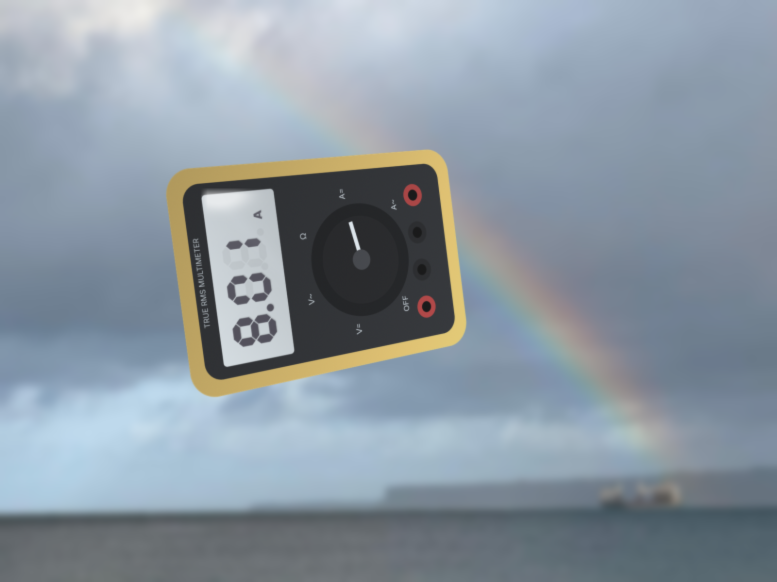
8.01 A
